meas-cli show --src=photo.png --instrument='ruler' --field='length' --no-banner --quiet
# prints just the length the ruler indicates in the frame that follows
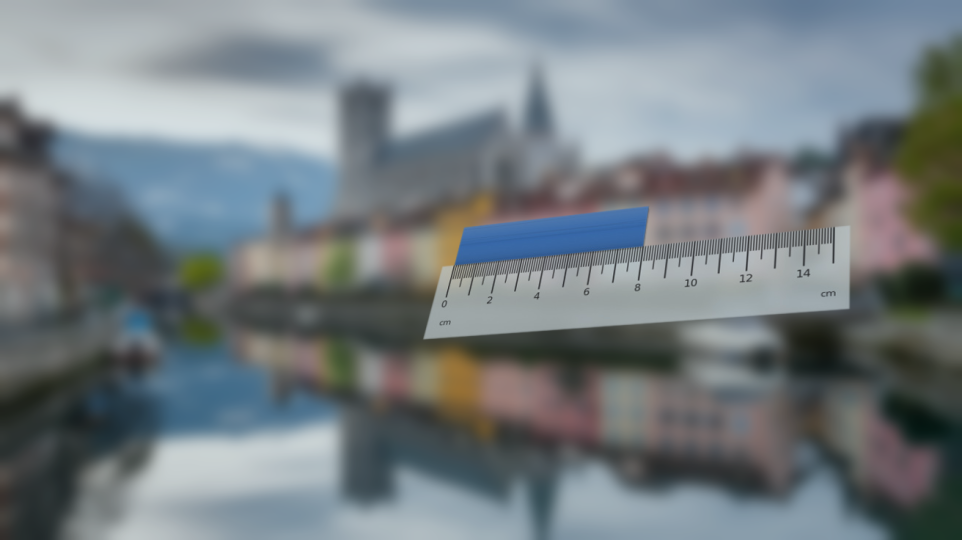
8 cm
